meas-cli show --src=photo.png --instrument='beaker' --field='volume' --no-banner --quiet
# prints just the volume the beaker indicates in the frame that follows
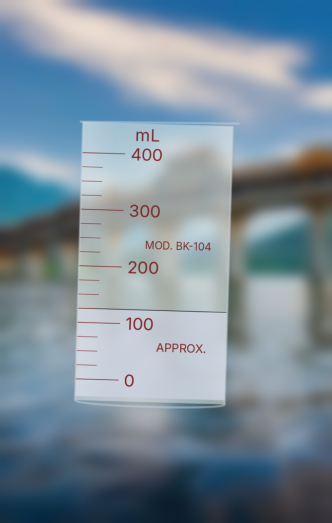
125 mL
